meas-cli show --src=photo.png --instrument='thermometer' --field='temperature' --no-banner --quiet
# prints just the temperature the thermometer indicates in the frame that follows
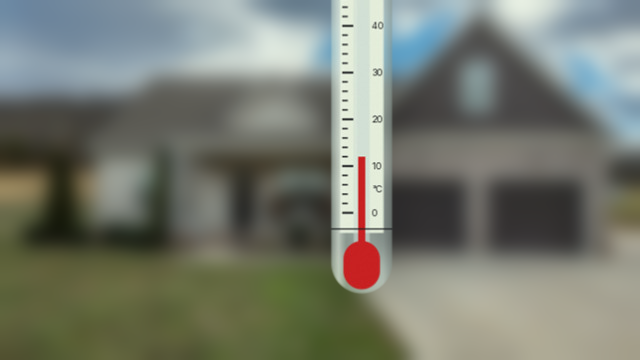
12 °C
